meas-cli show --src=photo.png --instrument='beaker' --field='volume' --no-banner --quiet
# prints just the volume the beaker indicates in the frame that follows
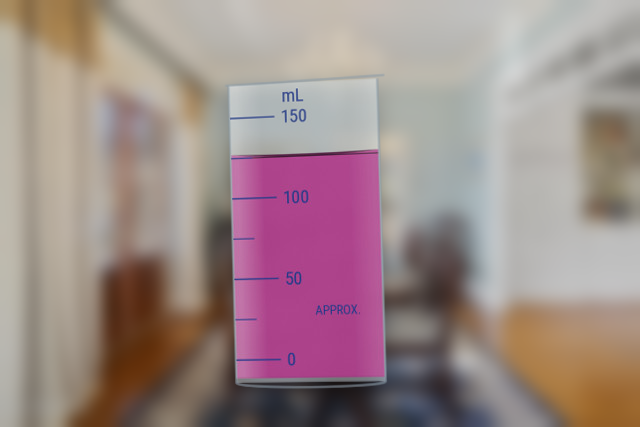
125 mL
